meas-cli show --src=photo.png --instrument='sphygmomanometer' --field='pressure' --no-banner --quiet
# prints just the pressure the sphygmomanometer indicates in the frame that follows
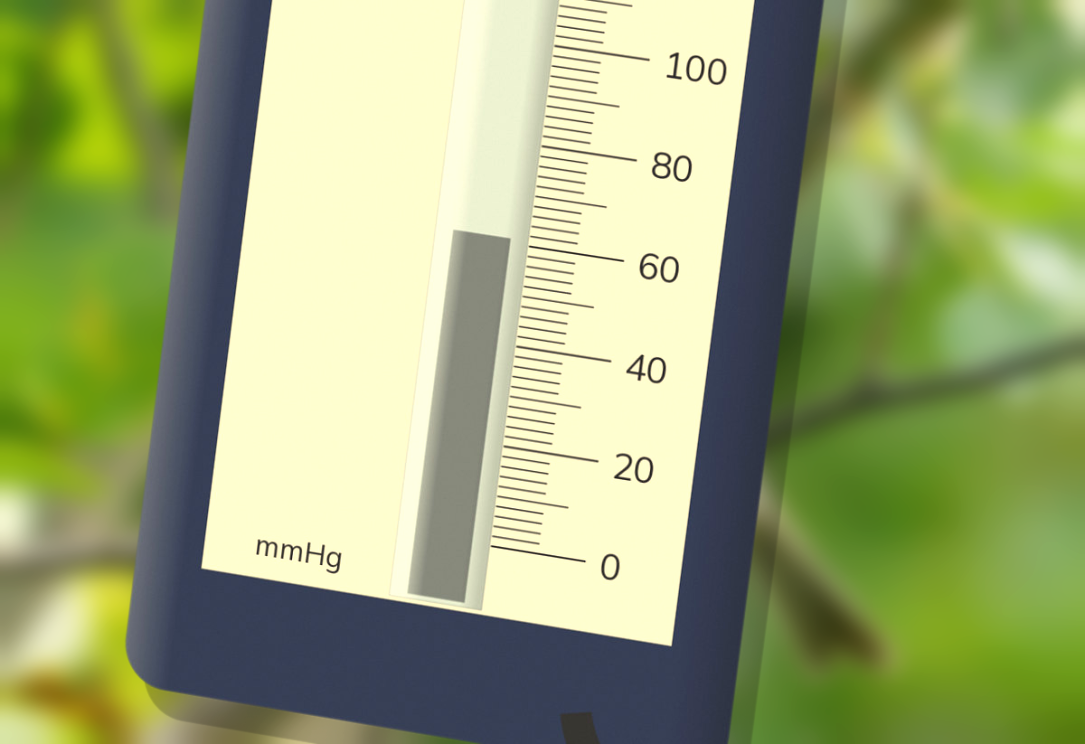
61 mmHg
